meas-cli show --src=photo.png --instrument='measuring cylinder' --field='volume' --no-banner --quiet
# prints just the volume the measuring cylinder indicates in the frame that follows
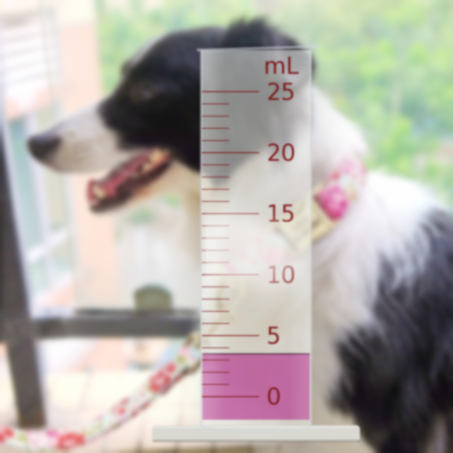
3.5 mL
